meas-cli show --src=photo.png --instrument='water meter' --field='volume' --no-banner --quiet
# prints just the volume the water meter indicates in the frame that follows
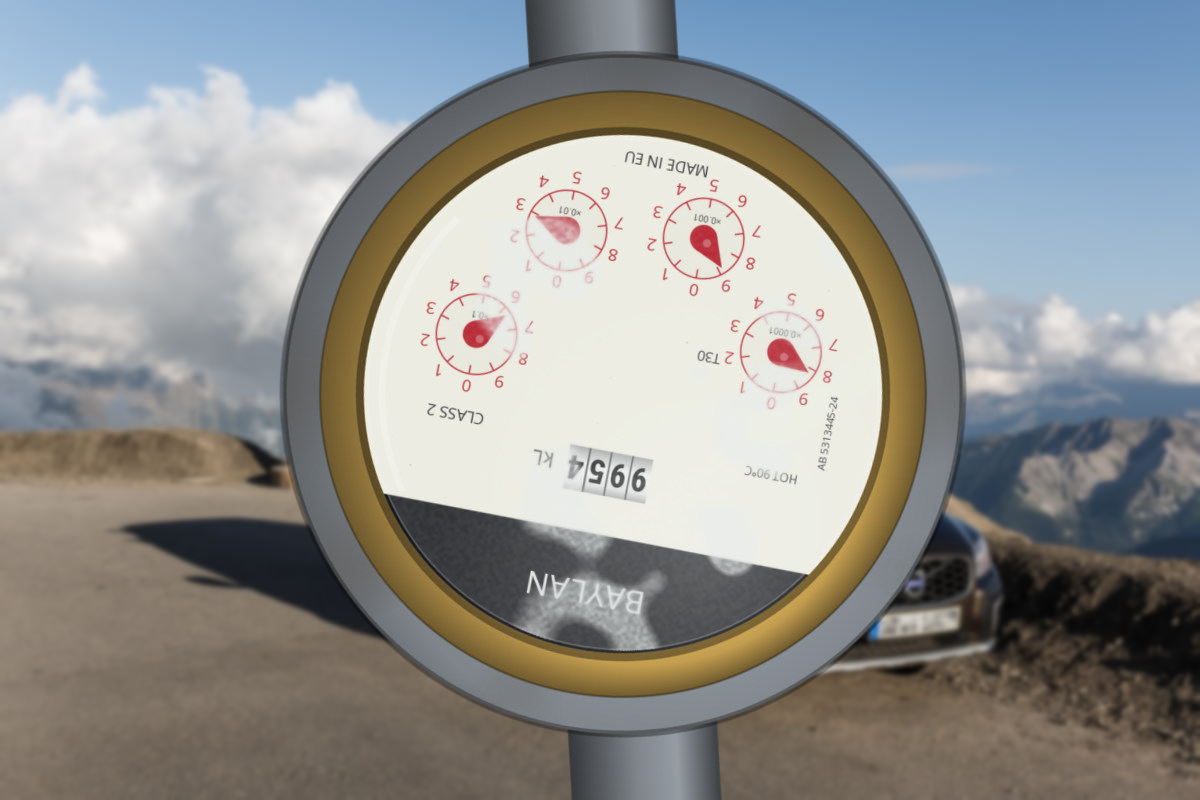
9954.6288 kL
